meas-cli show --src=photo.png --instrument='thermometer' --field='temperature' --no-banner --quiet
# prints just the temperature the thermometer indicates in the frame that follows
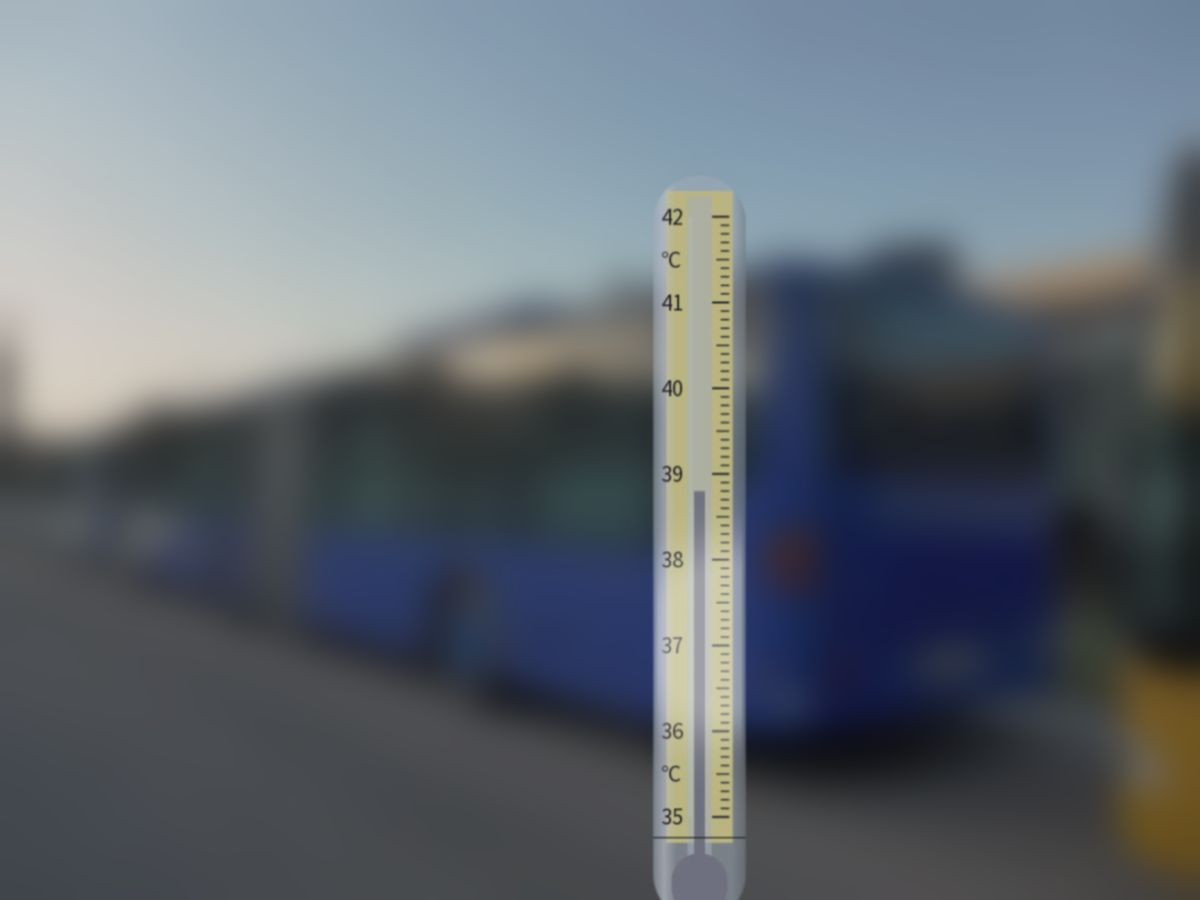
38.8 °C
